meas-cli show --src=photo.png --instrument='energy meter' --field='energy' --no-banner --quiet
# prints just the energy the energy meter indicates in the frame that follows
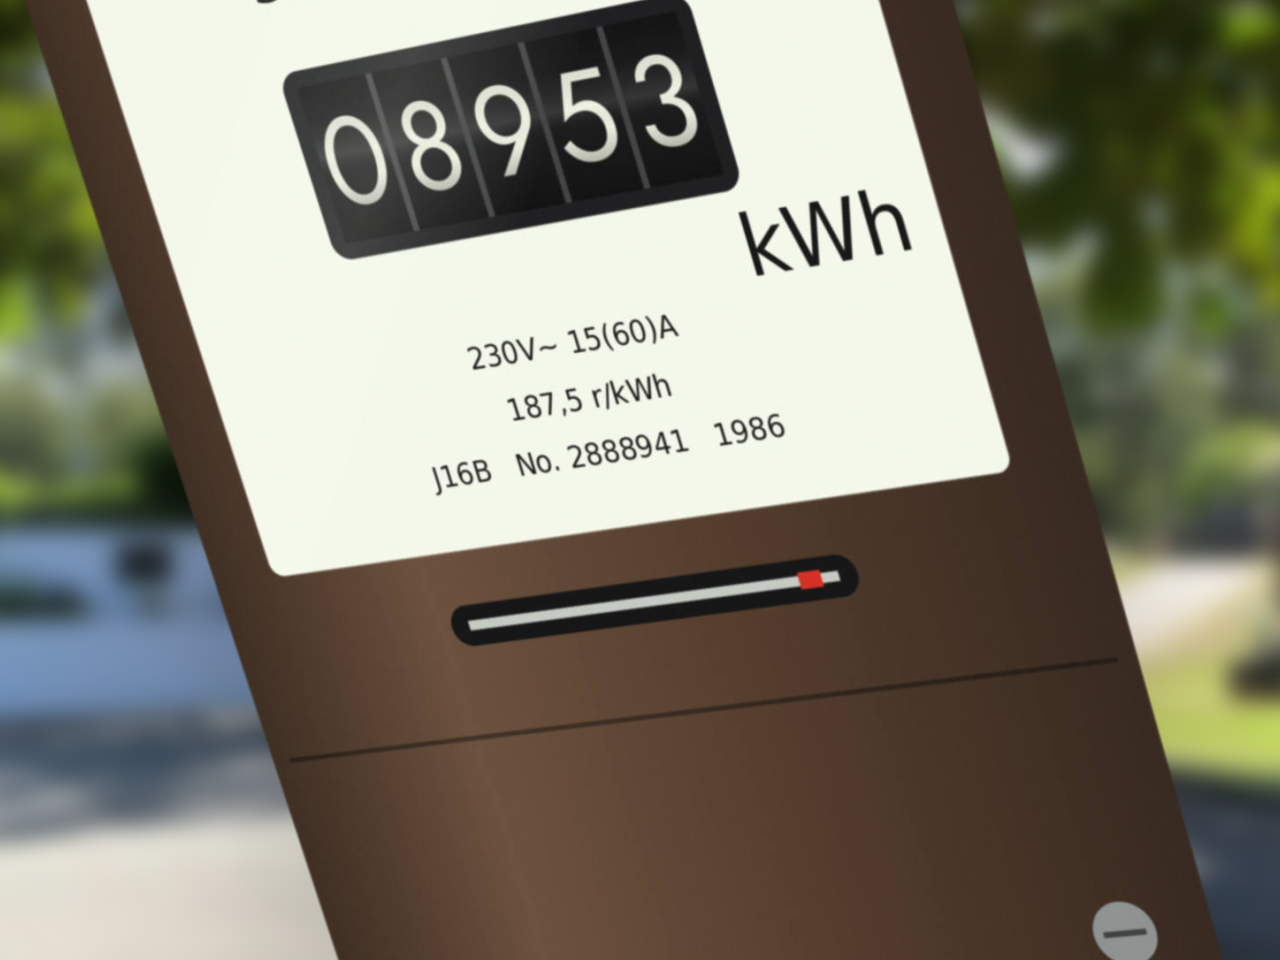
8953 kWh
